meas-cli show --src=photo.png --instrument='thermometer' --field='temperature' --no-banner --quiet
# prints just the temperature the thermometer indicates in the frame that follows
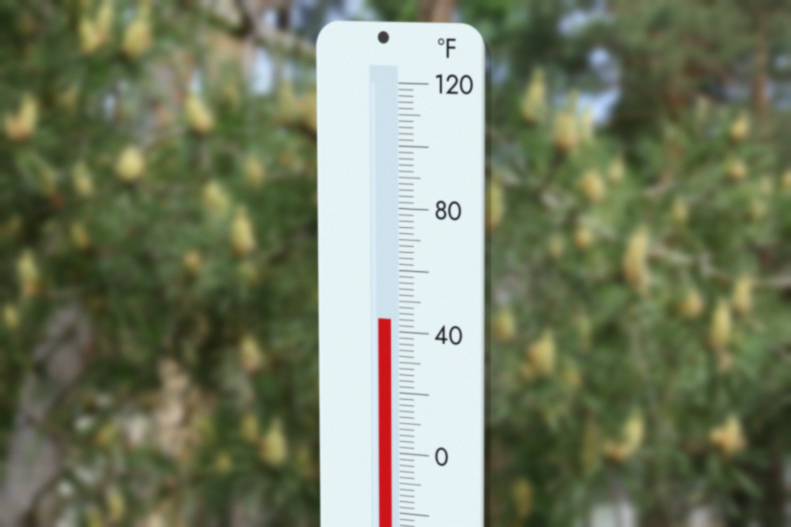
44 °F
